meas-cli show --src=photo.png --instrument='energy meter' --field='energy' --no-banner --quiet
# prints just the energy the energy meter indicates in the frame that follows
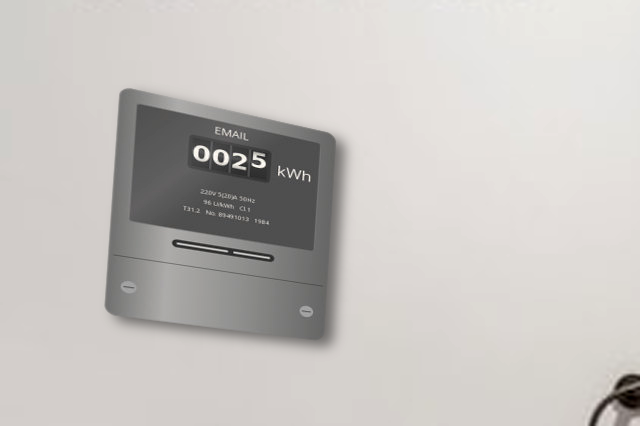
25 kWh
